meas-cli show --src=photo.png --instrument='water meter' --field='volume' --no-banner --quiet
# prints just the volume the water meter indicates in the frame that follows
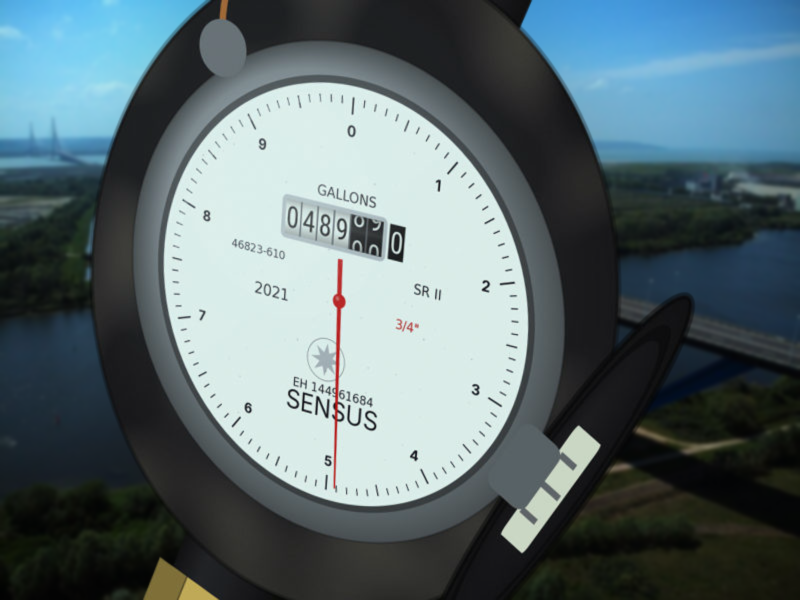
489894.9 gal
